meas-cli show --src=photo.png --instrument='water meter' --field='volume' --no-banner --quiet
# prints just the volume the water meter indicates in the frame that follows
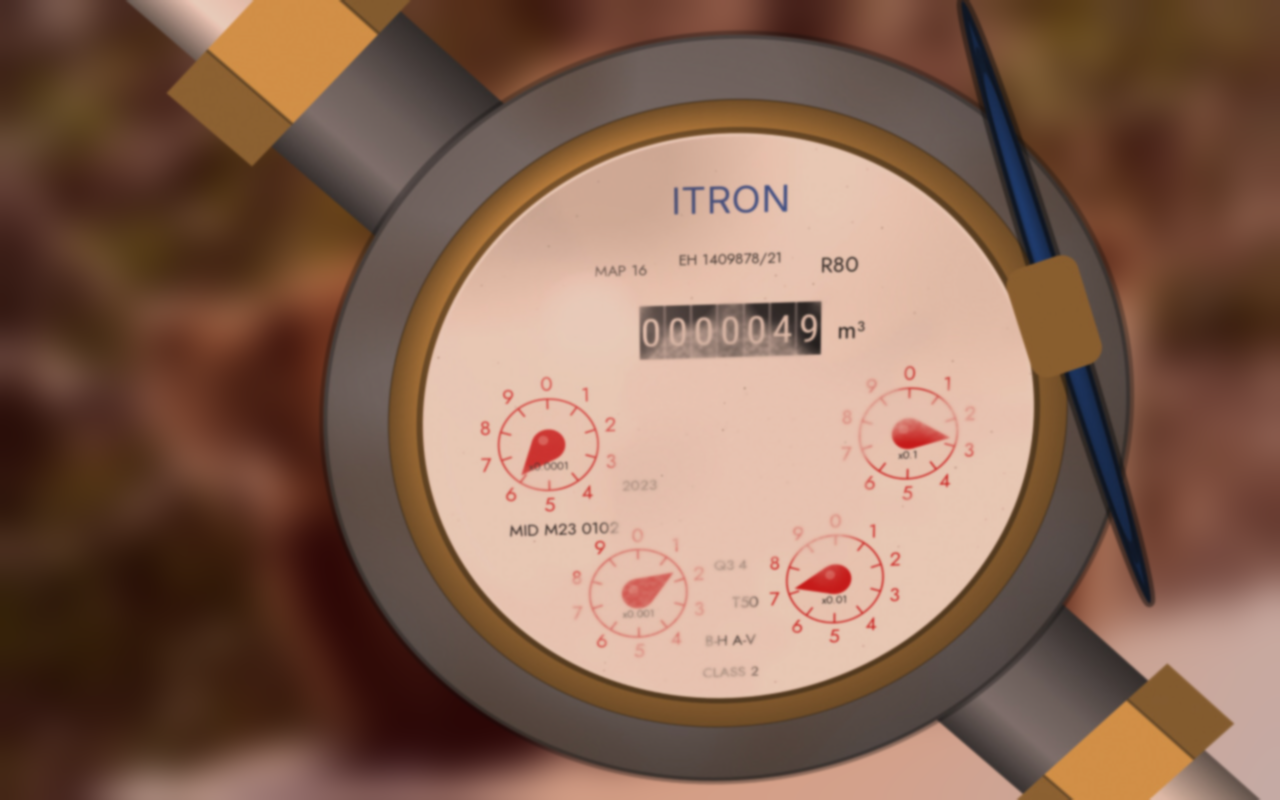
49.2716 m³
